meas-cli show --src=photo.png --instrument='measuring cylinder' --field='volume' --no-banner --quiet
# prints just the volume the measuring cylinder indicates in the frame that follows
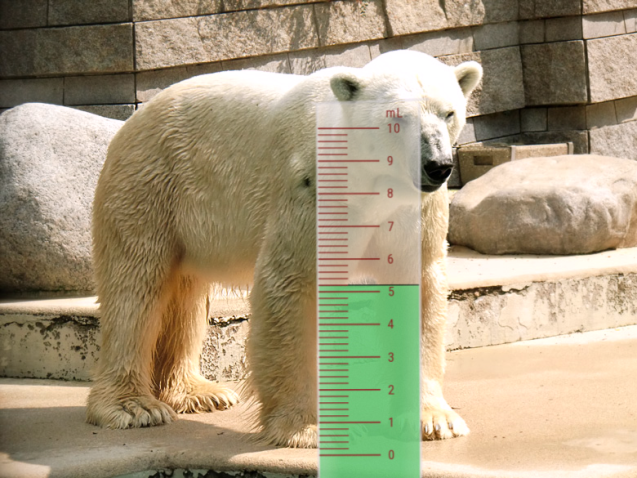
5.2 mL
